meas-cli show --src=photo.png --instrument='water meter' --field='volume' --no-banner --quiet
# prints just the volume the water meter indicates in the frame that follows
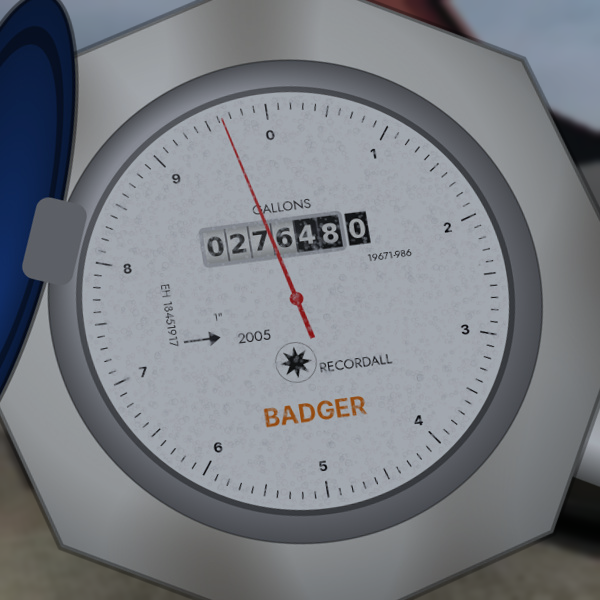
276479.6 gal
